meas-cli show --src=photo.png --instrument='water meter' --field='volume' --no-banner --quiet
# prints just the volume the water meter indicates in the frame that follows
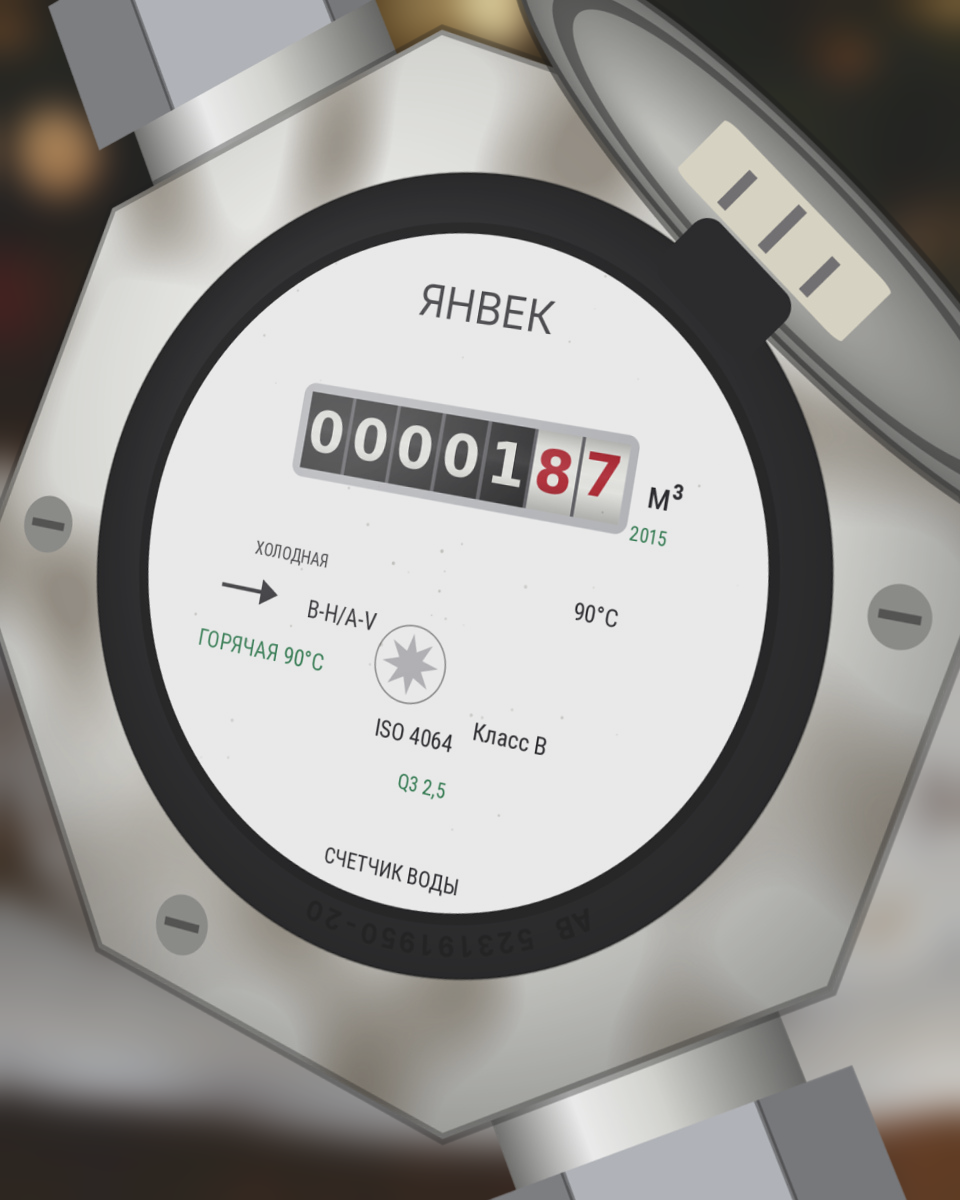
1.87 m³
